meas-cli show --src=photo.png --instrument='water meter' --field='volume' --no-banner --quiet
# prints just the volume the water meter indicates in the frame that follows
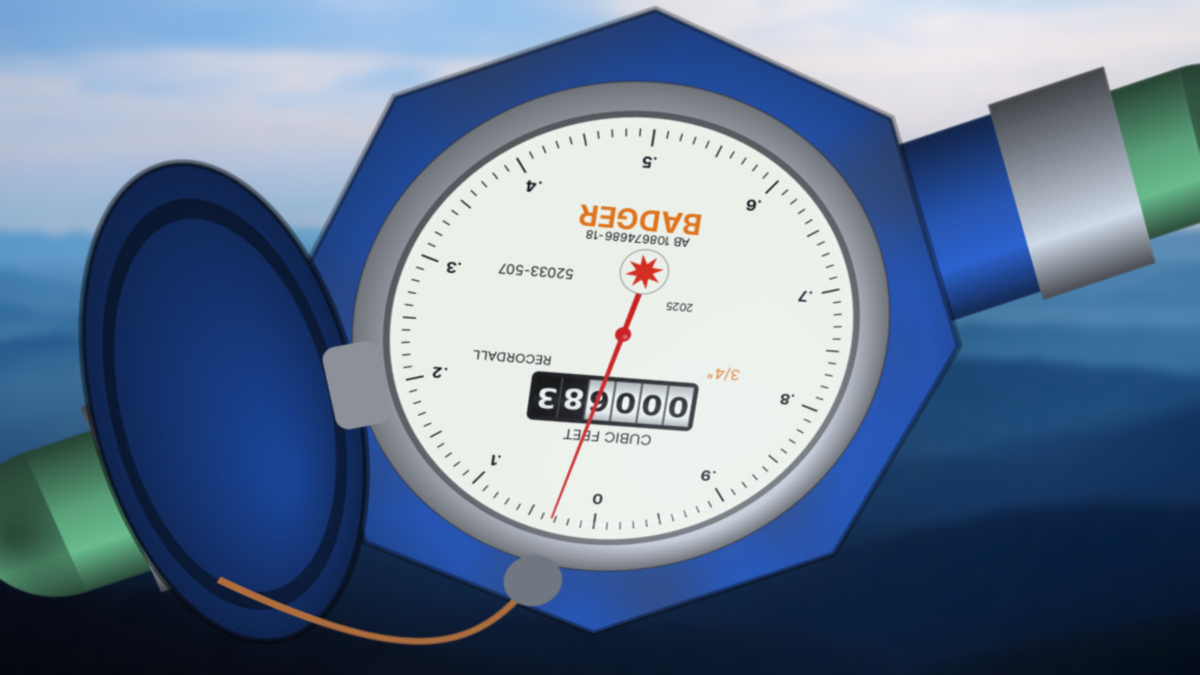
683.03 ft³
